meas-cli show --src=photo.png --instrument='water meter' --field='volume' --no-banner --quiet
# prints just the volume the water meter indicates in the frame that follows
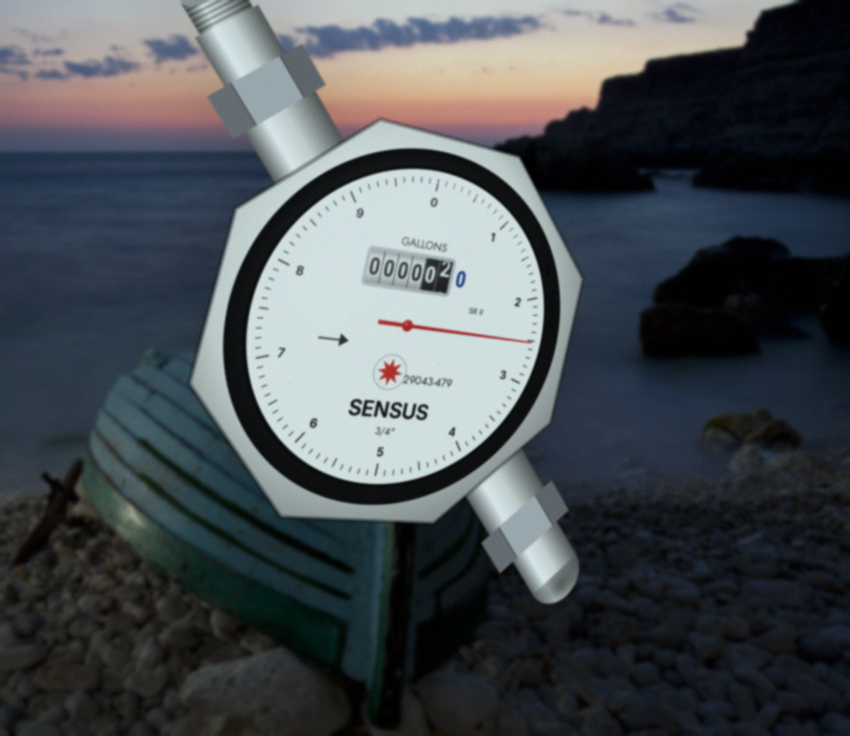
22.5 gal
